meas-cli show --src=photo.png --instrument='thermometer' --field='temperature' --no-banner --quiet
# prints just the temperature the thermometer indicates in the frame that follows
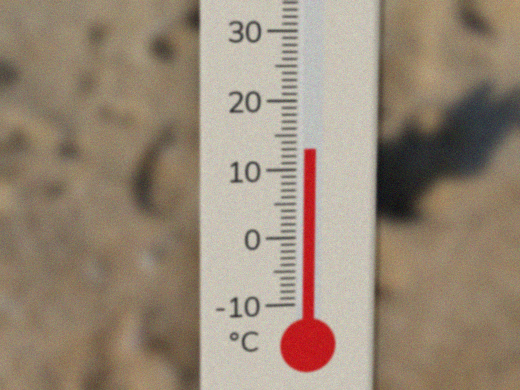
13 °C
